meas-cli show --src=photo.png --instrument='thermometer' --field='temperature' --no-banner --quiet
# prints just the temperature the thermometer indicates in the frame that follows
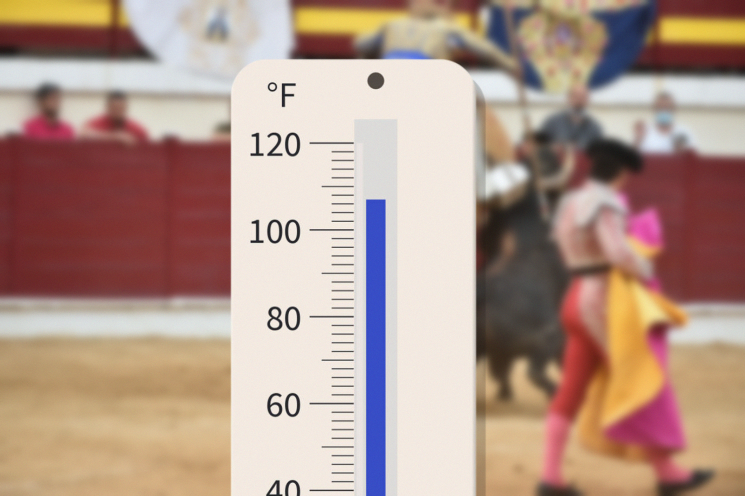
107 °F
